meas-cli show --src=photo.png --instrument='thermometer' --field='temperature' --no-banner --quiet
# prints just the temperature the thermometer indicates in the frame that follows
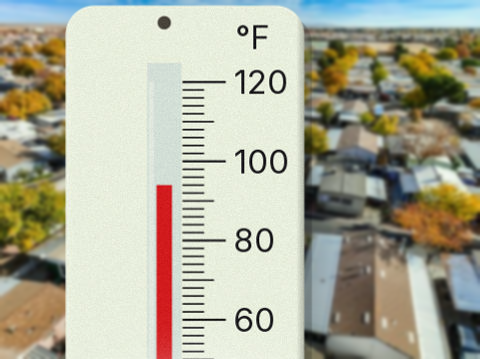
94 °F
